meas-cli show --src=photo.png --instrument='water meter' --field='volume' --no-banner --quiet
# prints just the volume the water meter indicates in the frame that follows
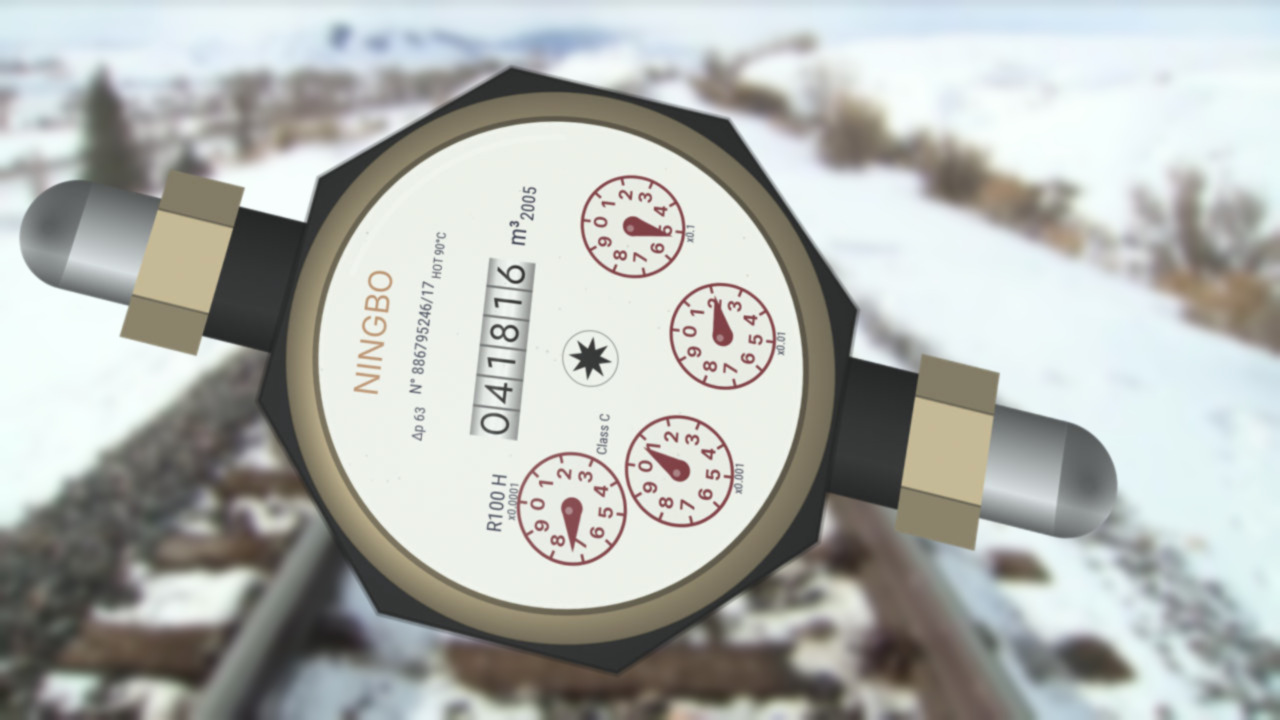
41816.5207 m³
